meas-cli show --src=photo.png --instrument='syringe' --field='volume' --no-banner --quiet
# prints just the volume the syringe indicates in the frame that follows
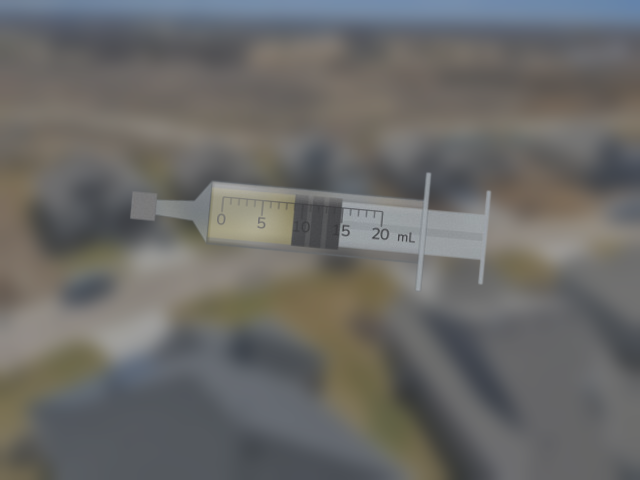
9 mL
